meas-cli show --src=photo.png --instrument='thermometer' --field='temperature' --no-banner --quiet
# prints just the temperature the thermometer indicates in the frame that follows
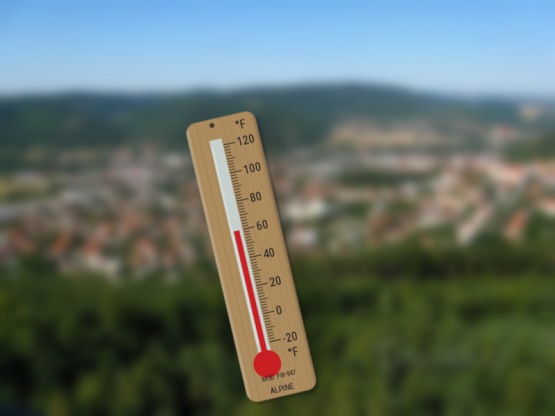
60 °F
